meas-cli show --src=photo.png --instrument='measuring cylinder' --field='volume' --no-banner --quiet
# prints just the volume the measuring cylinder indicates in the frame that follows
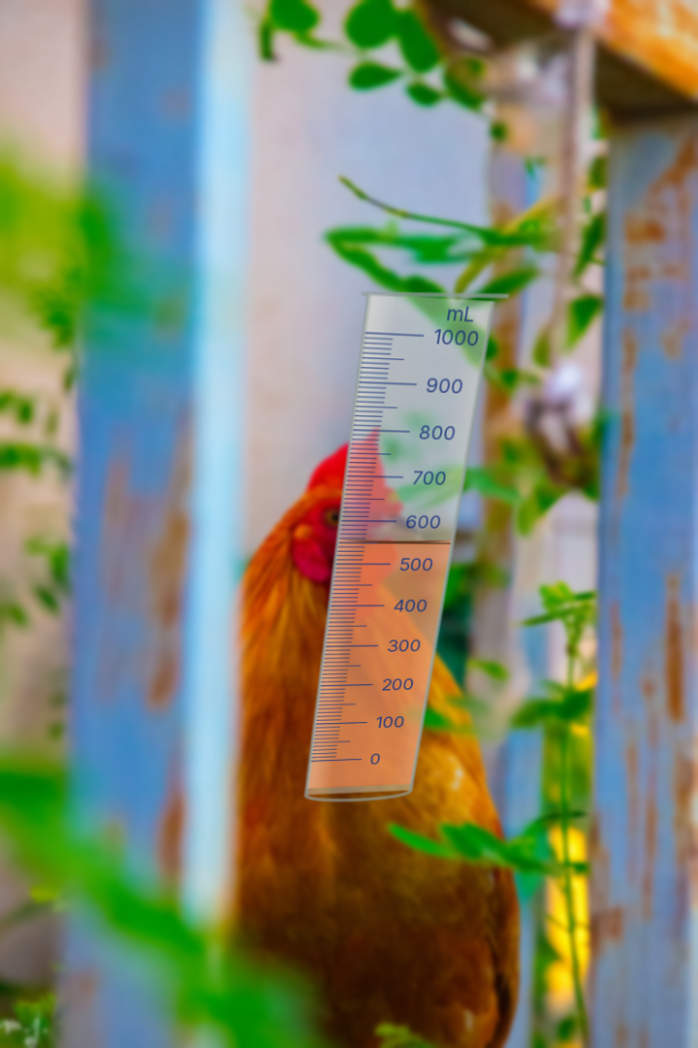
550 mL
